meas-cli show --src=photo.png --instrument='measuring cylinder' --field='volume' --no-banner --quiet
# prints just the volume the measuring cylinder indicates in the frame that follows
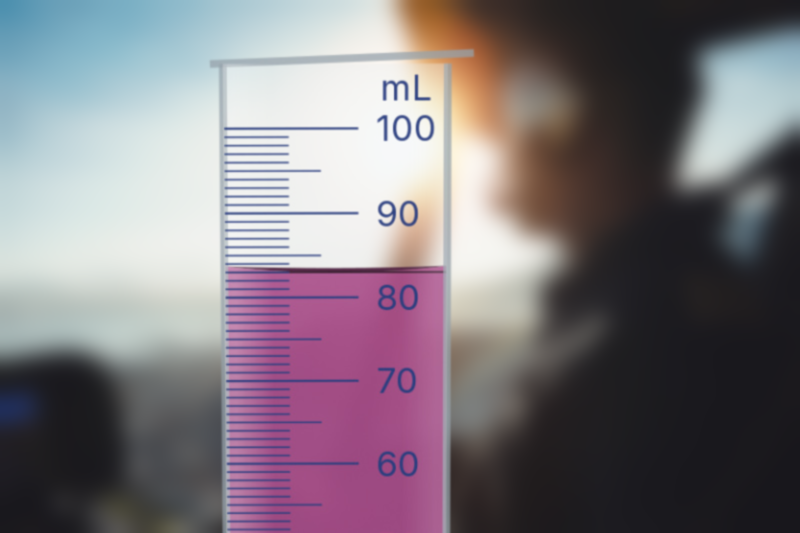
83 mL
